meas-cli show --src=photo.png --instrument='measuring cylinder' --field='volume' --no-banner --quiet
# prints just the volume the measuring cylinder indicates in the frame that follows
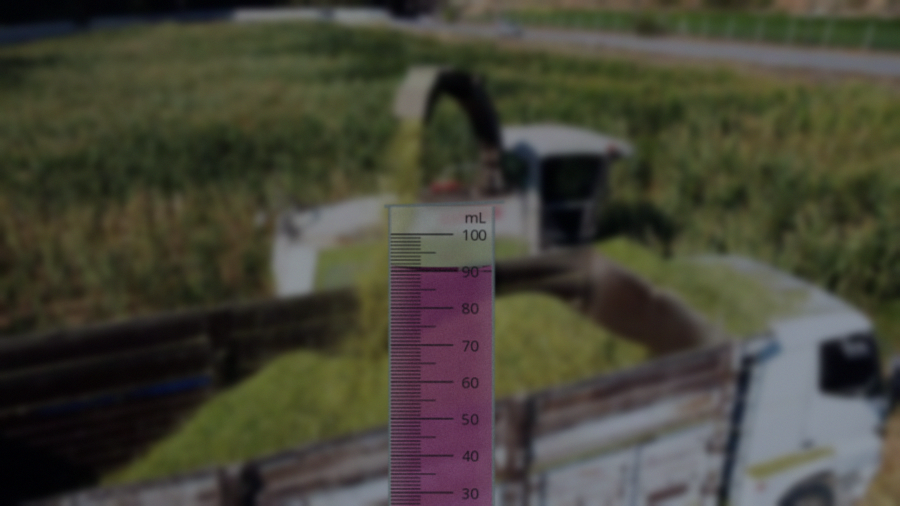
90 mL
